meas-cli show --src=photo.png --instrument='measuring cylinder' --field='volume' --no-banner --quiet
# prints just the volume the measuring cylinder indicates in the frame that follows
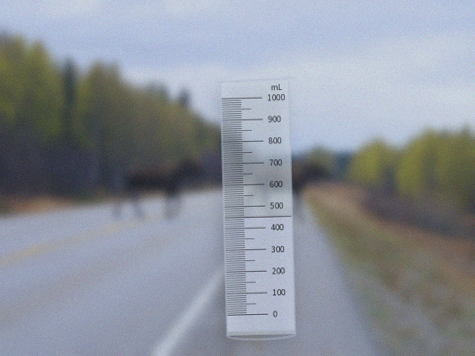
450 mL
